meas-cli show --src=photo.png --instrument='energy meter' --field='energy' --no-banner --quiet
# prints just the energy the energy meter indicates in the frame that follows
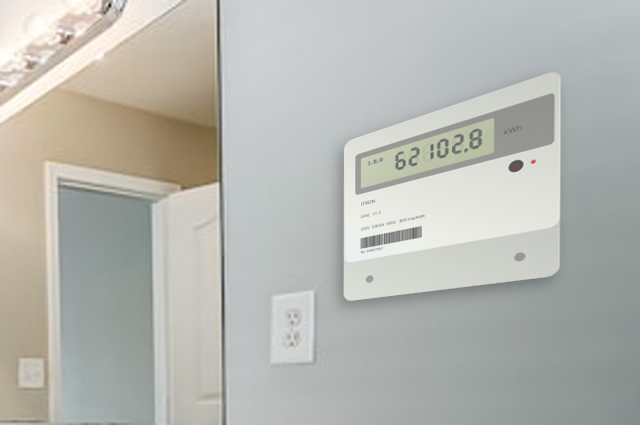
62102.8 kWh
